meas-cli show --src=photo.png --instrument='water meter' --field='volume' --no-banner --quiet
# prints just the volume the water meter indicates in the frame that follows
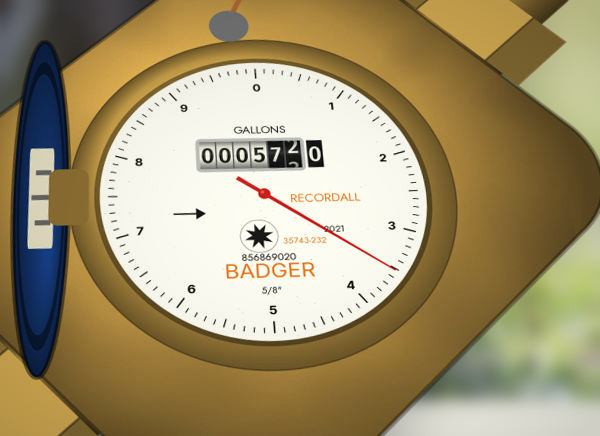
5723.5 gal
